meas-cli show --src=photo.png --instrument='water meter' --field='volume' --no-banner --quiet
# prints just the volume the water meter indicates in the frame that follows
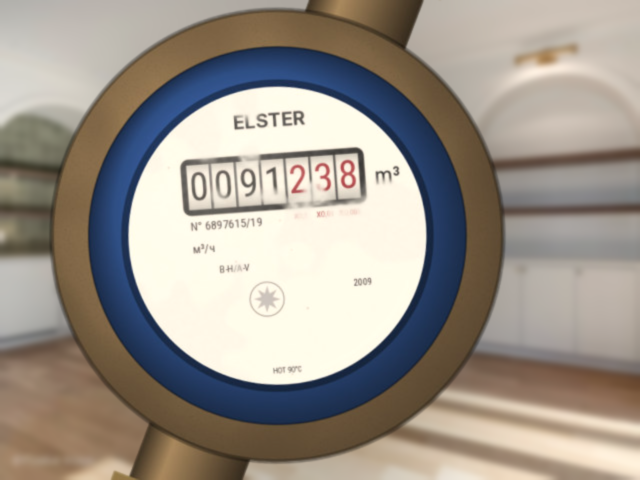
91.238 m³
